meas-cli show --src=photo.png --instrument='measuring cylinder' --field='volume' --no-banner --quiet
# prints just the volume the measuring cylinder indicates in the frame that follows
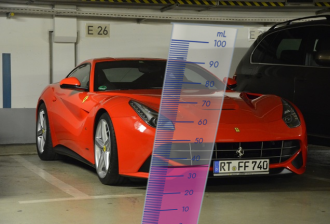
35 mL
